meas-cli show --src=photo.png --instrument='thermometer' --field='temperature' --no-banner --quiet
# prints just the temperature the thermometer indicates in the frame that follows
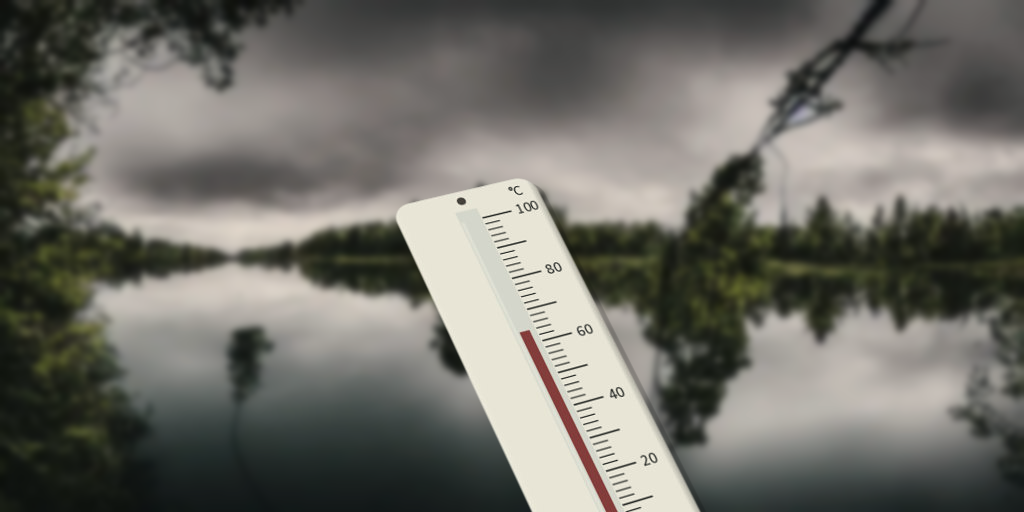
64 °C
